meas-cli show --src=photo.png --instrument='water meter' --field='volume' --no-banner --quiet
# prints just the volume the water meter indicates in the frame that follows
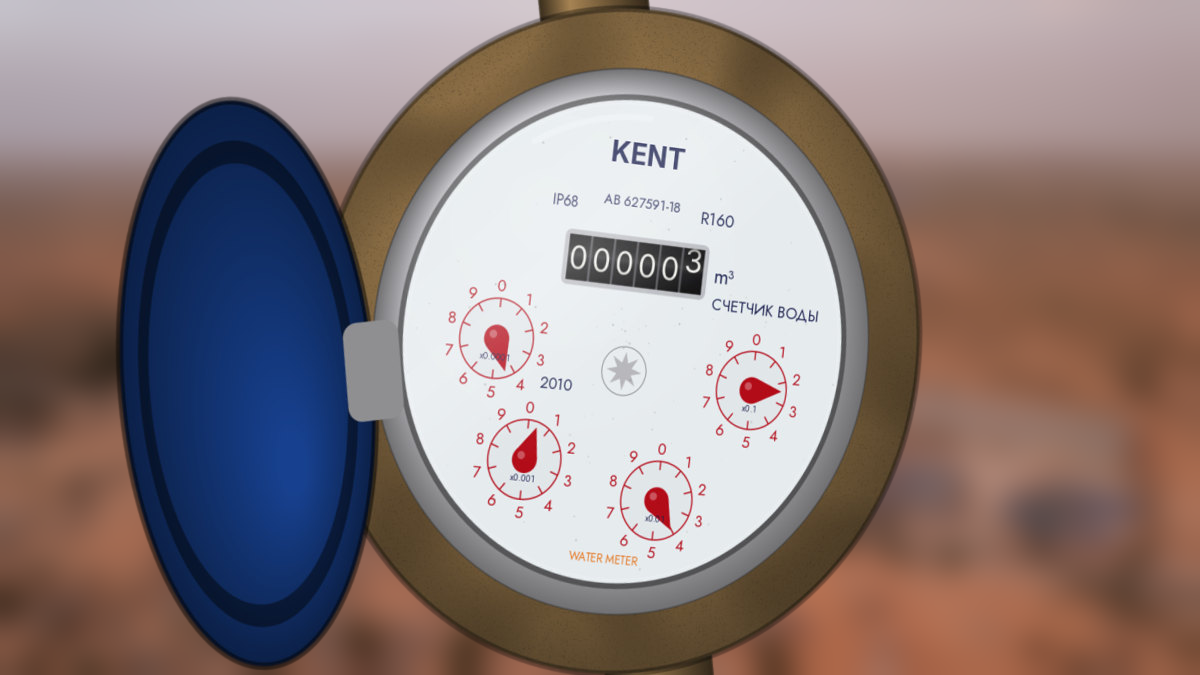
3.2404 m³
